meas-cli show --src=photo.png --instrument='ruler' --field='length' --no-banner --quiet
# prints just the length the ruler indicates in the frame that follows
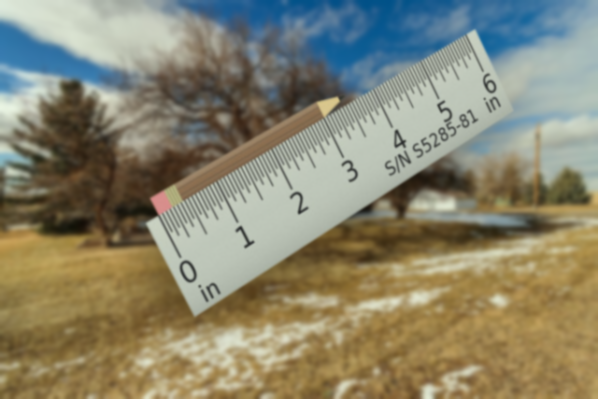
3.5 in
